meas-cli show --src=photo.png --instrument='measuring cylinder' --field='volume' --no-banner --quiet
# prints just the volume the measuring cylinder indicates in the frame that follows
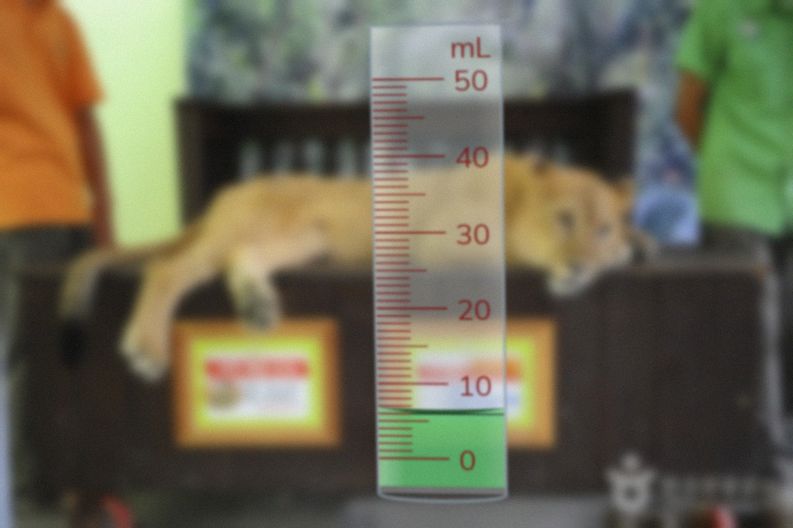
6 mL
